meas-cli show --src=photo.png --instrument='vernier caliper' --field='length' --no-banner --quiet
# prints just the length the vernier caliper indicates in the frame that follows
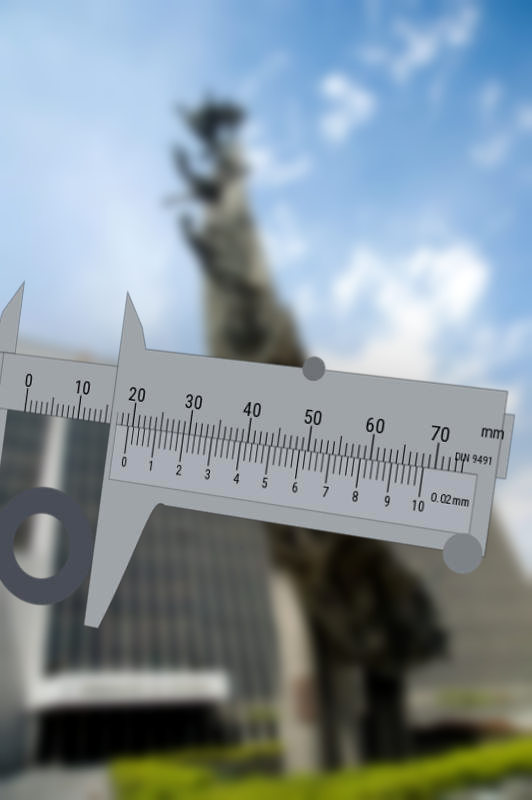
19.2 mm
